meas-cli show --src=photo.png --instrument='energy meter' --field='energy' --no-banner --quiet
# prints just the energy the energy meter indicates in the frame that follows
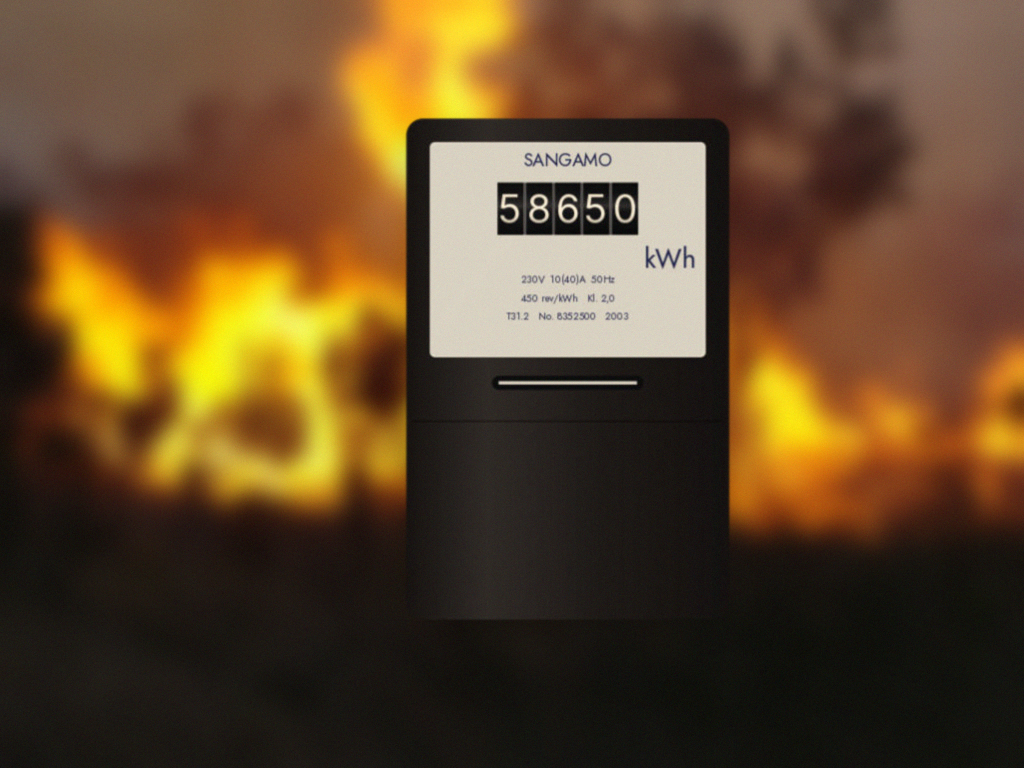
58650 kWh
